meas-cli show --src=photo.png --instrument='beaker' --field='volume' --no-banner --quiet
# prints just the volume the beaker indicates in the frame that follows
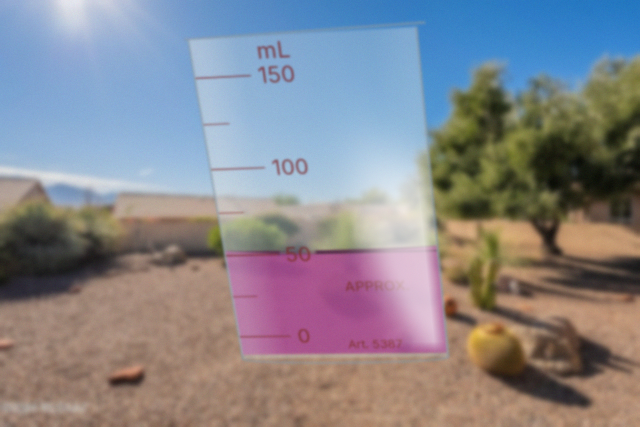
50 mL
